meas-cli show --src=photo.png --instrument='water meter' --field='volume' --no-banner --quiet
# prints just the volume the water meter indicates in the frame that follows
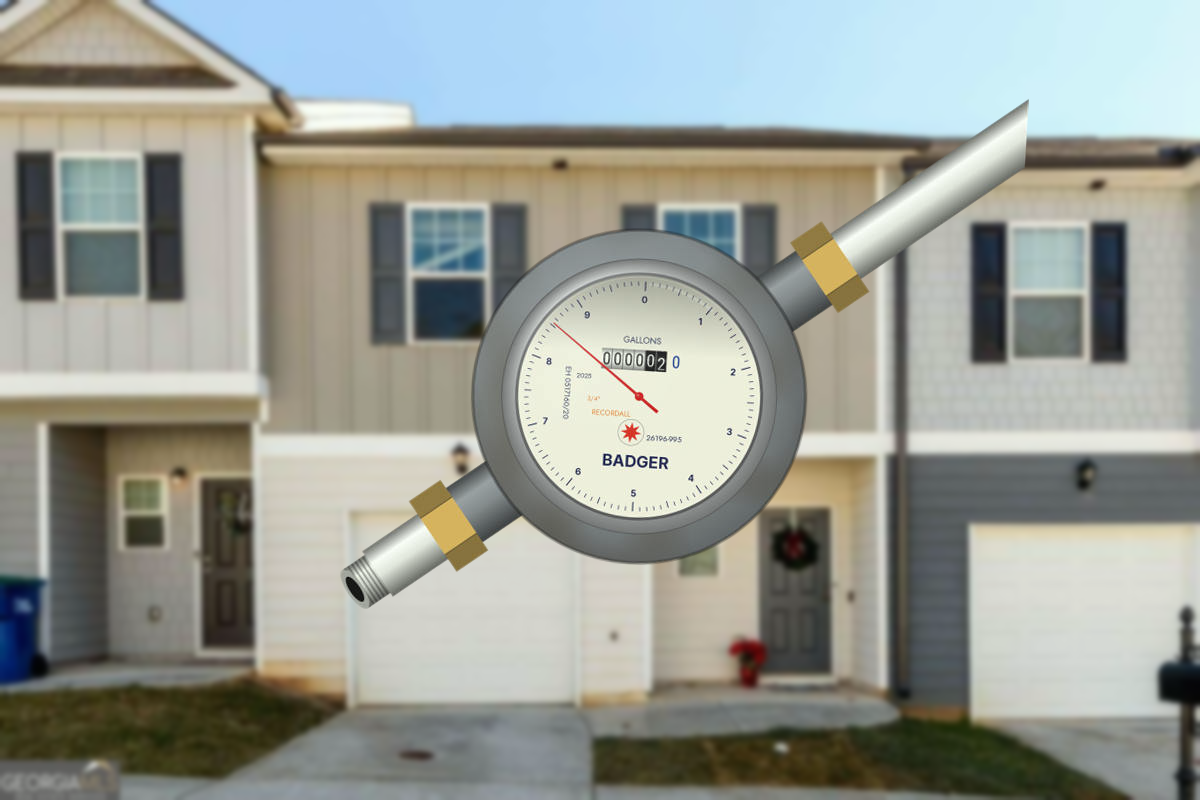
18.5 gal
